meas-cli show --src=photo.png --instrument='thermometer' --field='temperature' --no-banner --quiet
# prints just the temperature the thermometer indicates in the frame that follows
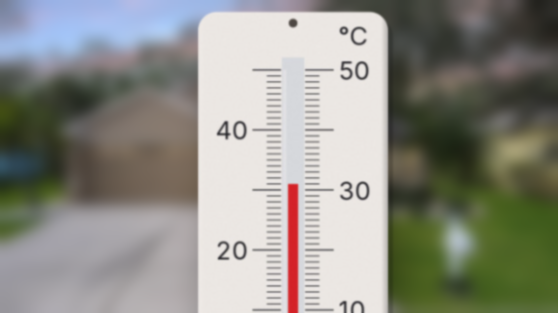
31 °C
